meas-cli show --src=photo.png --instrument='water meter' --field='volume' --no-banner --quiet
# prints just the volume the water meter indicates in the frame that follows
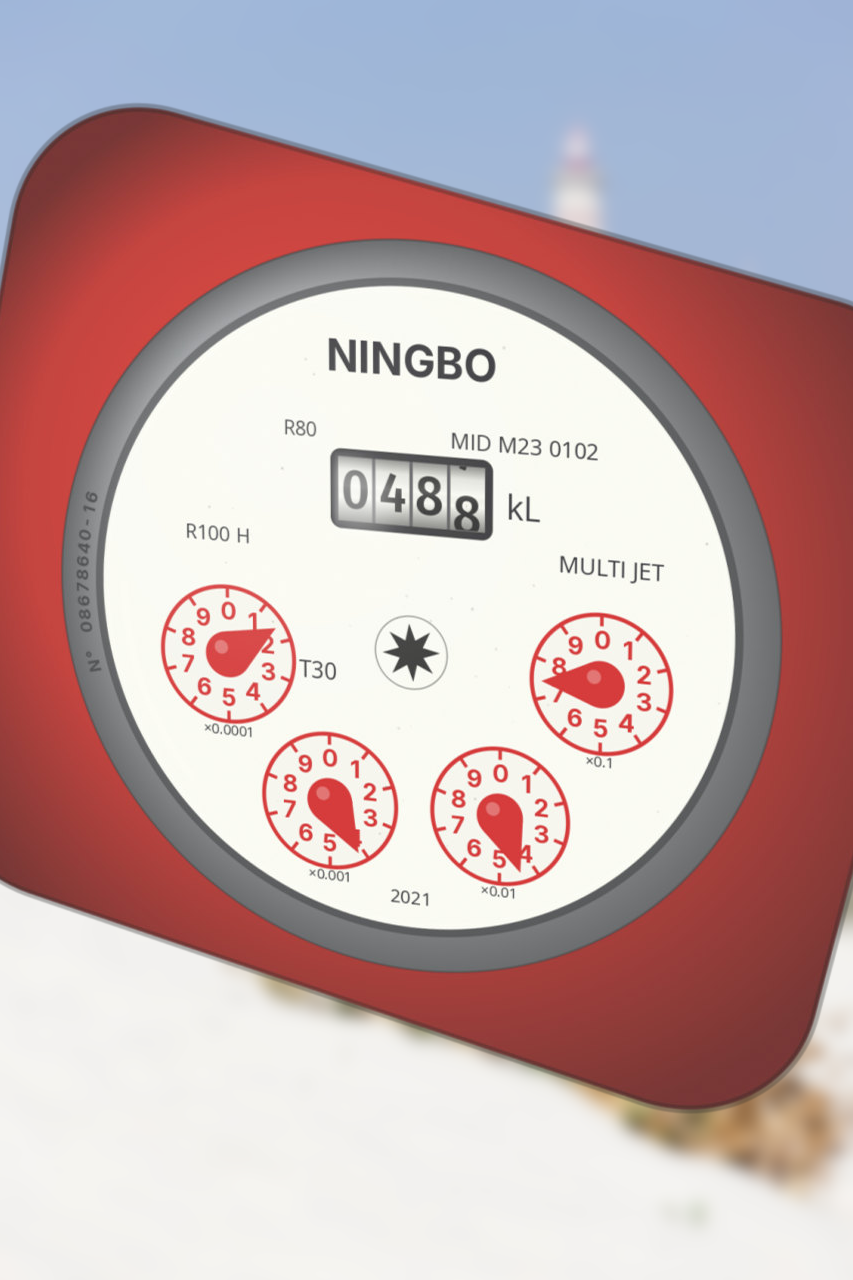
487.7441 kL
